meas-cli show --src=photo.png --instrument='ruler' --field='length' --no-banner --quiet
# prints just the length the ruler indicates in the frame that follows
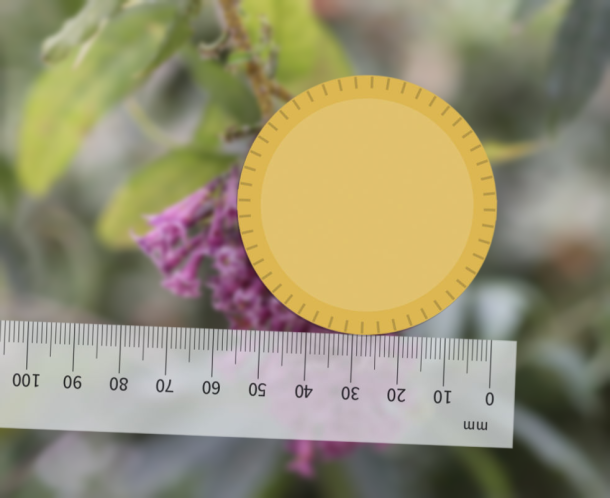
56 mm
